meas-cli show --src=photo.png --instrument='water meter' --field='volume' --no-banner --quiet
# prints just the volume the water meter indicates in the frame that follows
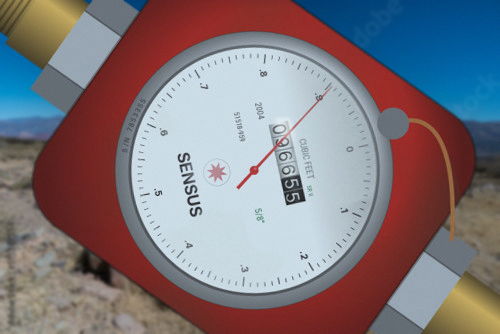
96654.90 ft³
